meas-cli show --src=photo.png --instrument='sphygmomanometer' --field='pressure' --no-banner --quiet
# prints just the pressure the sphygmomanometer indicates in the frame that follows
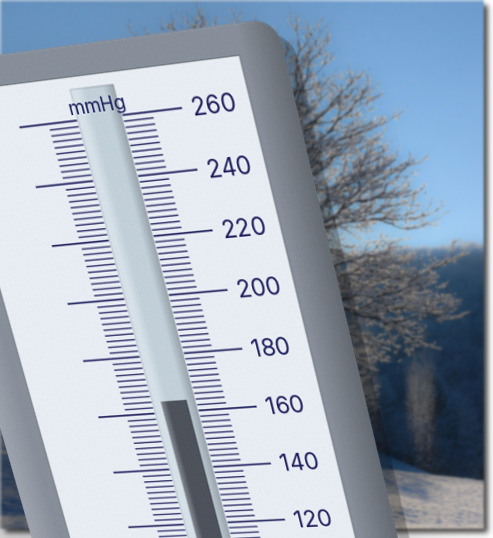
164 mmHg
